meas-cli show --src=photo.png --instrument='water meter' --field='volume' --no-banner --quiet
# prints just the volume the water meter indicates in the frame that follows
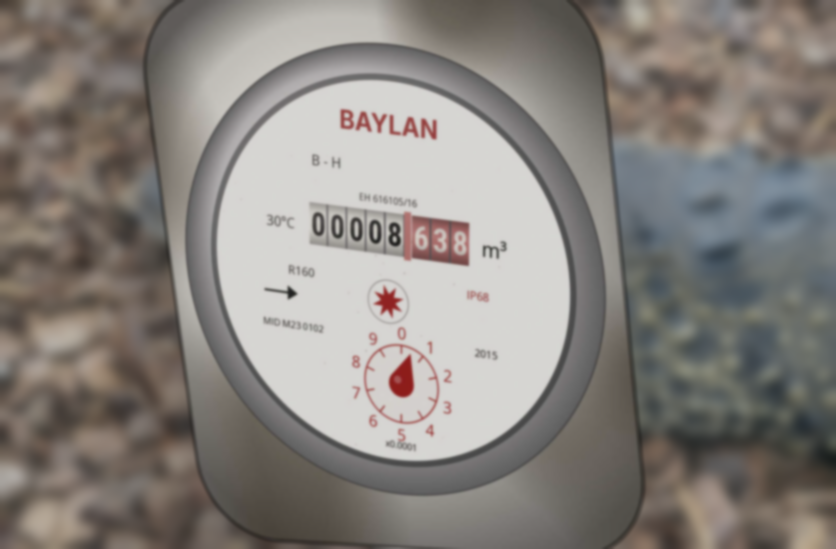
8.6380 m³
